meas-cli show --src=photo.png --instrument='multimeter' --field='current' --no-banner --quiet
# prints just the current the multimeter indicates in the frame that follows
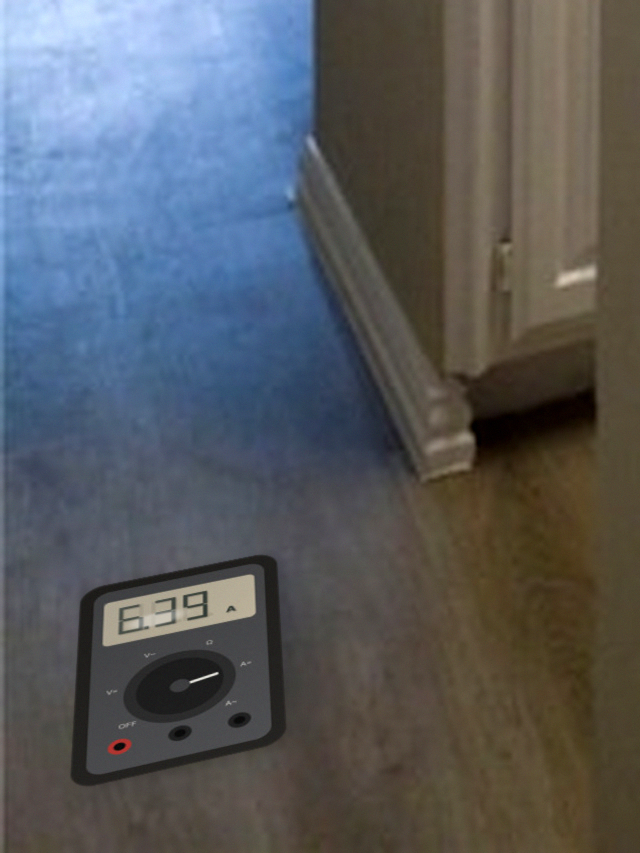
6.39 A
